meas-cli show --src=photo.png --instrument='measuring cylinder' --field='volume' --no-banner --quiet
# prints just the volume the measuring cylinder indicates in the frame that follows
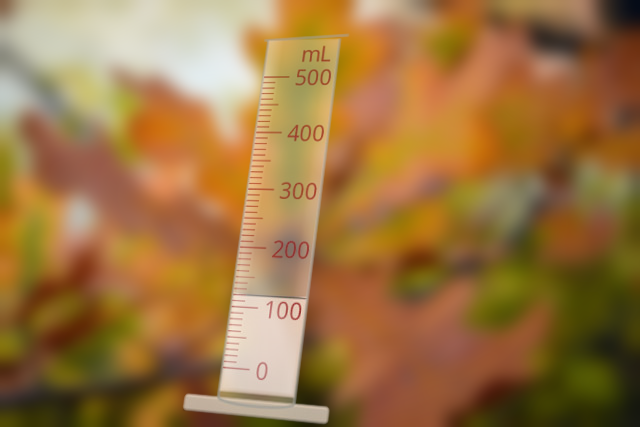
120 mL
